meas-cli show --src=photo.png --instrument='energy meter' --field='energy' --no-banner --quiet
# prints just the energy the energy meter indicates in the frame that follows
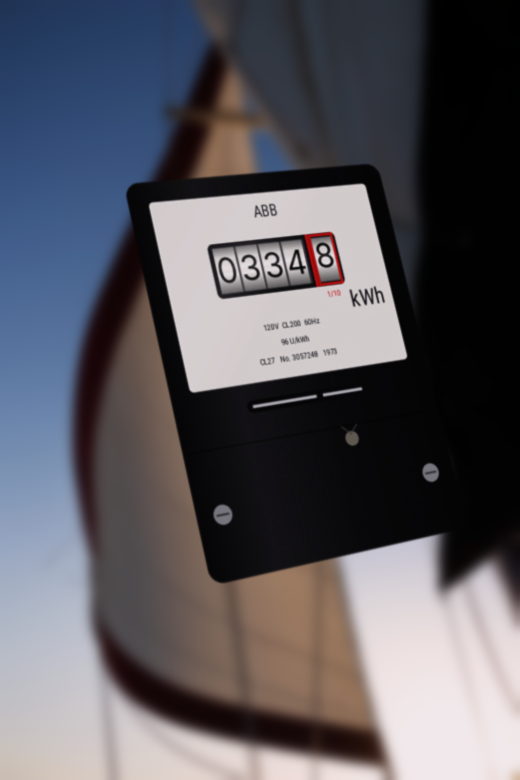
334.8 kWh
